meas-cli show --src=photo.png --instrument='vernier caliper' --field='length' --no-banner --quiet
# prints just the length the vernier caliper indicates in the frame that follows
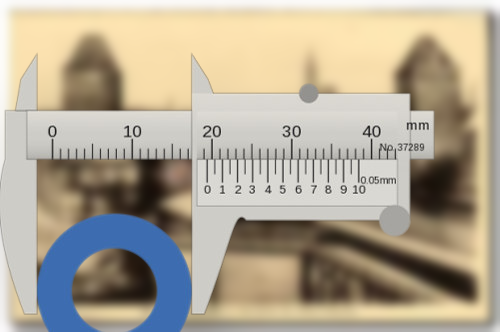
19.4 mm
